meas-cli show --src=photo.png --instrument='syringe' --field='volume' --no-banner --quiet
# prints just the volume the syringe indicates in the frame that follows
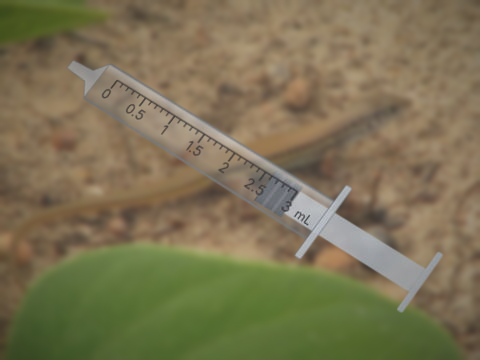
2.6 mL
